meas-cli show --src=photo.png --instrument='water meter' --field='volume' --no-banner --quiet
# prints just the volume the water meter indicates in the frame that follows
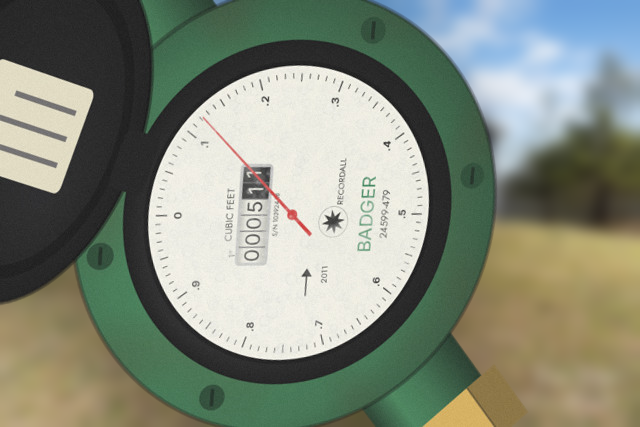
511.12 ft³
